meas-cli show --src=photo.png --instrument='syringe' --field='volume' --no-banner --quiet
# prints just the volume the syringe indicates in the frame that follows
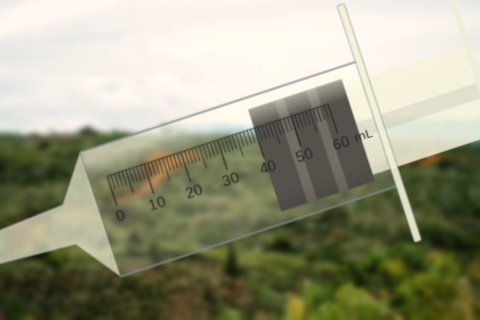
40 mL
